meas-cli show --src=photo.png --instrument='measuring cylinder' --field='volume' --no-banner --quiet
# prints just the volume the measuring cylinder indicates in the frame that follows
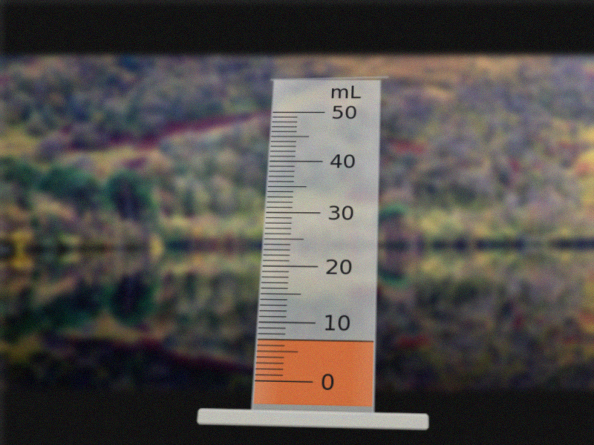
7 mL
